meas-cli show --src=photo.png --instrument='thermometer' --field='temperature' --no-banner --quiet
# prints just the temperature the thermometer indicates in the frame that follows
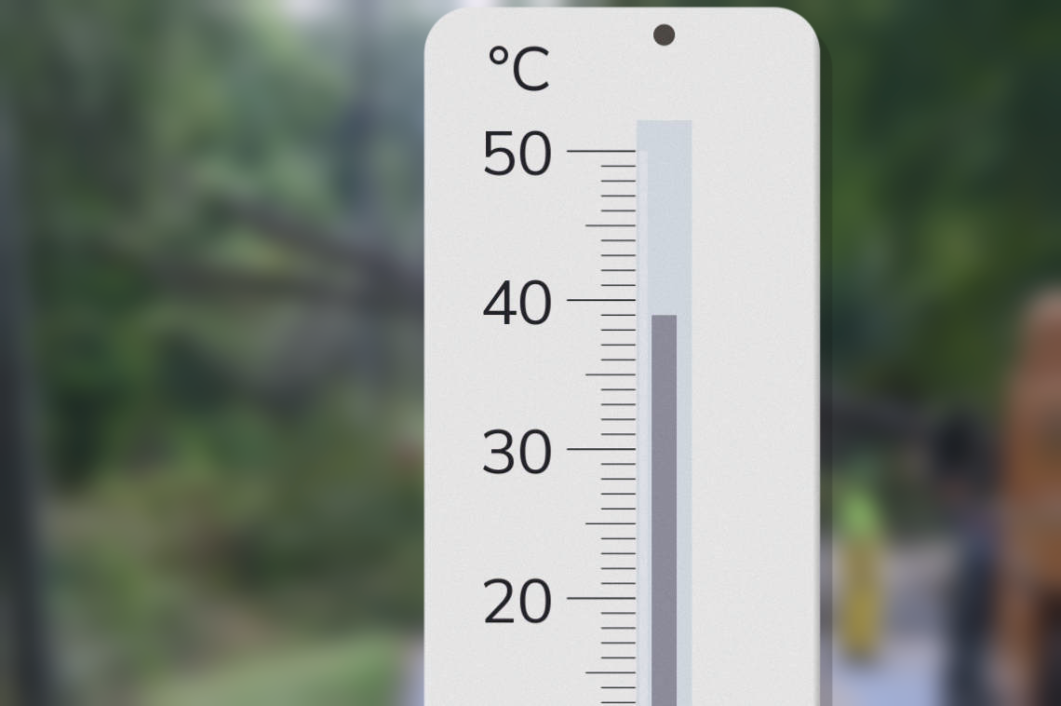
39 °C
